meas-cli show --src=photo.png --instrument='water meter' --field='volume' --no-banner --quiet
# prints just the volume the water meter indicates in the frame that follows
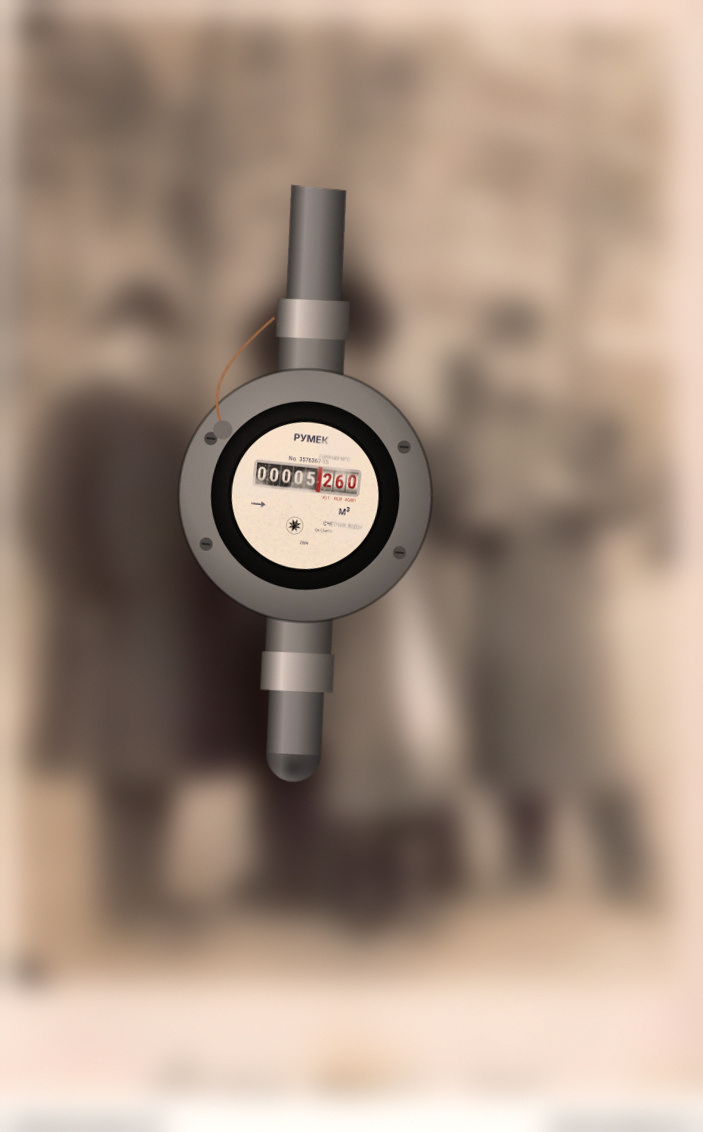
5.260 m³
